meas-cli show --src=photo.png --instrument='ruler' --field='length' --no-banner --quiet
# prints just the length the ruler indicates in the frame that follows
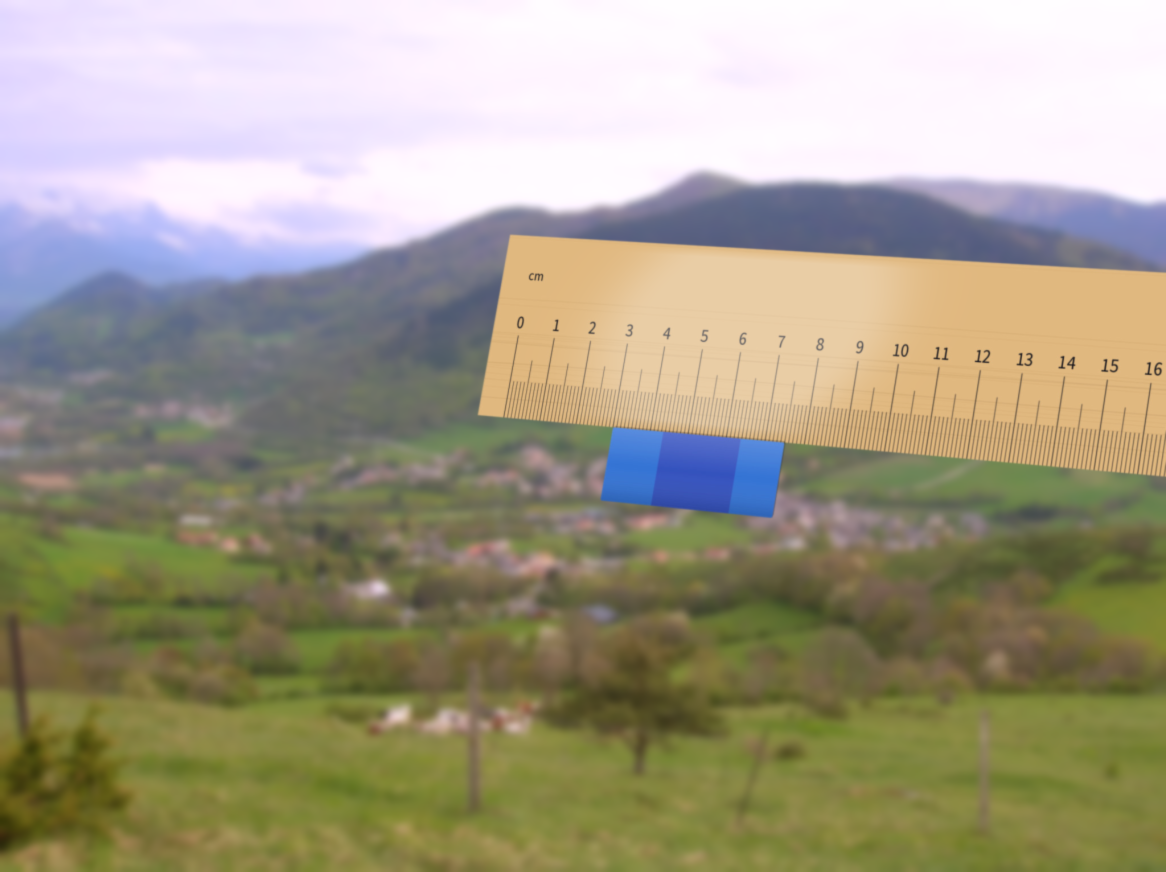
4.5 cm
